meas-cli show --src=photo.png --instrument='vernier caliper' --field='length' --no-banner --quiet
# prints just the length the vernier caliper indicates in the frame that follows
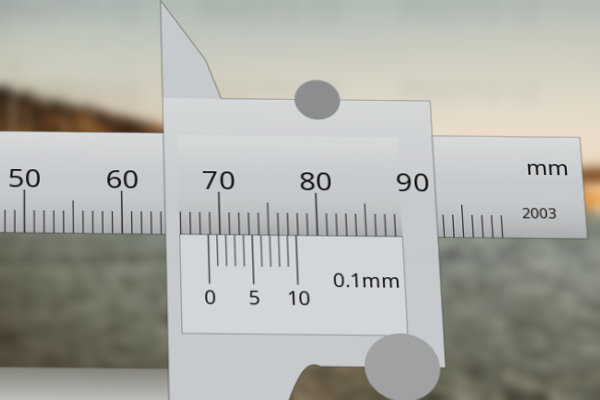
68.8 mm
